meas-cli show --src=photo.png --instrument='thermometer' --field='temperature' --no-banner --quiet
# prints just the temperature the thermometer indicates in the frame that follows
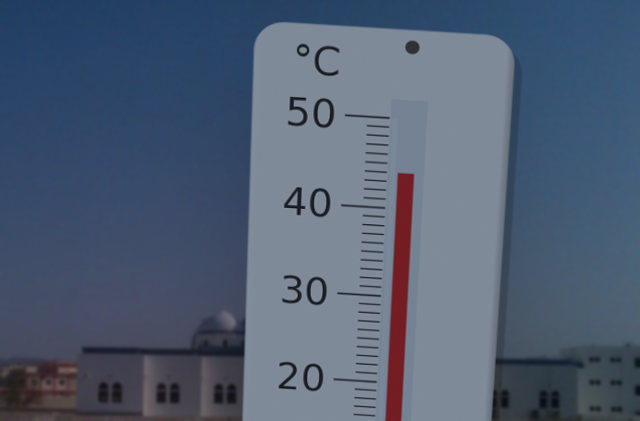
44 °C
